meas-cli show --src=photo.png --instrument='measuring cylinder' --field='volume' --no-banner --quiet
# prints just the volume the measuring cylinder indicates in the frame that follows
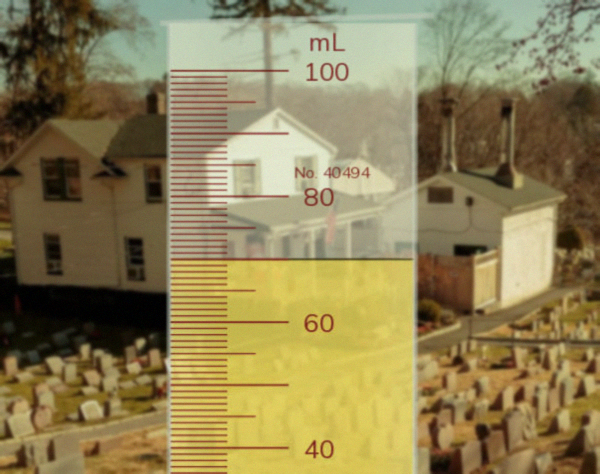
70 mL
